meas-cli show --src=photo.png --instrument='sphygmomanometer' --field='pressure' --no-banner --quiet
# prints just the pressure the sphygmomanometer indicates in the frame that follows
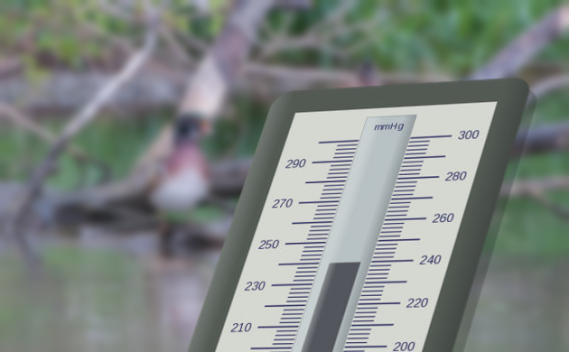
240 mmHg
